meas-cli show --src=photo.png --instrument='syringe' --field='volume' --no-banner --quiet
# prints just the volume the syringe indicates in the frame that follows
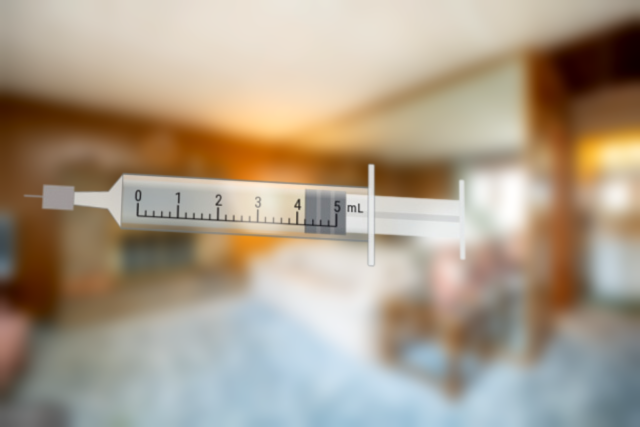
4.2 mL
